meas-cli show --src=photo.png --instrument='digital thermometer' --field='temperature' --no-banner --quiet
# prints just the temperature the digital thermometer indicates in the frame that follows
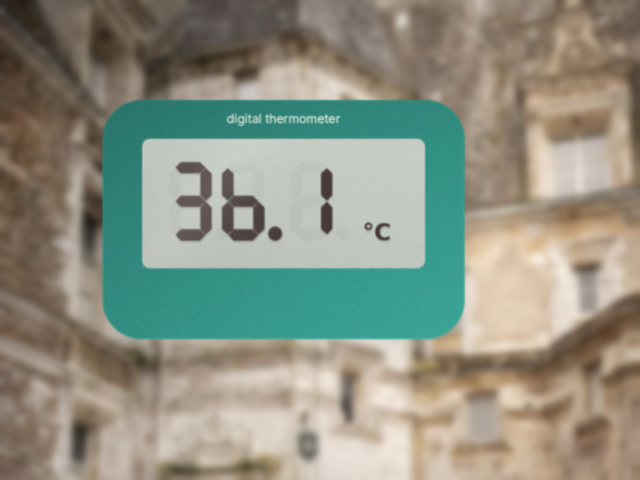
36.1 °C
